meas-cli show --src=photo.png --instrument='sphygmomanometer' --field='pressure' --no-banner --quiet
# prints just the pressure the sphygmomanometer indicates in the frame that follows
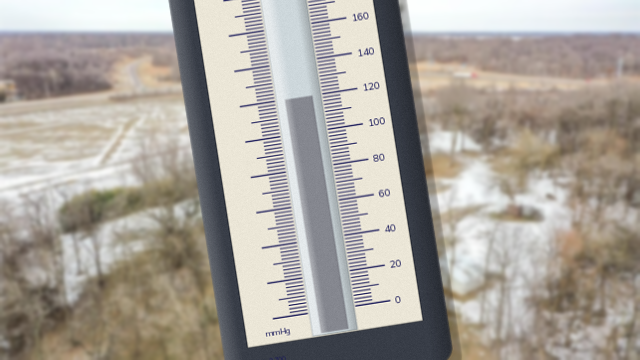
120 mmHg
